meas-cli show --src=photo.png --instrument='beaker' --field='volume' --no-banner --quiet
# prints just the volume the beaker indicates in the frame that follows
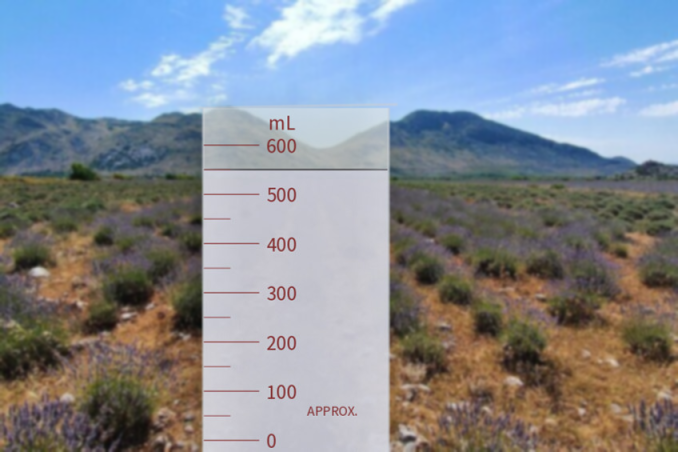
550 mL
